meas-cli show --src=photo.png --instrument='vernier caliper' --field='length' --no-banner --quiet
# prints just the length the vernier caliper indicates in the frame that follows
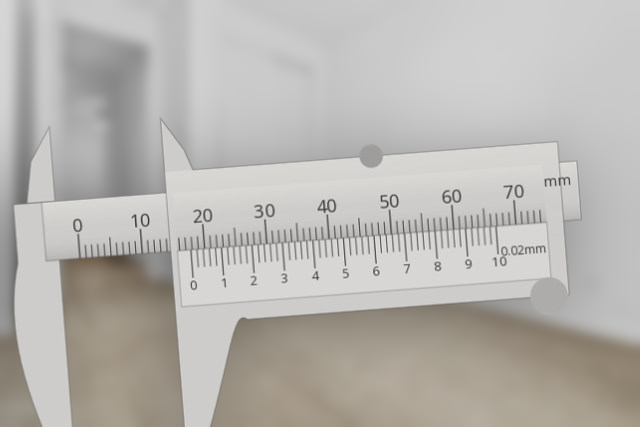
17.8 mm
